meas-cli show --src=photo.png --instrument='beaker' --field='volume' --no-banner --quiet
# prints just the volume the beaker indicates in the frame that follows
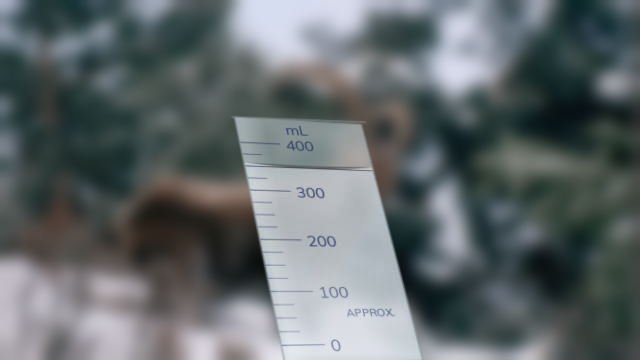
350 mL
